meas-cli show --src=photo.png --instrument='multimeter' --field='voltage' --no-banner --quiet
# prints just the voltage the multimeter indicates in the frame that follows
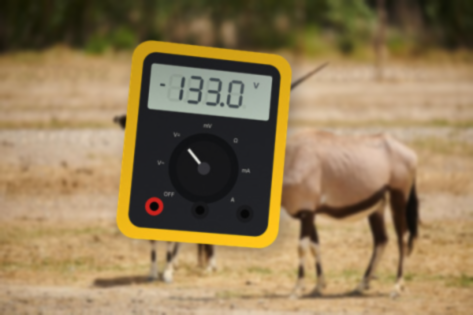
-133.0 V
